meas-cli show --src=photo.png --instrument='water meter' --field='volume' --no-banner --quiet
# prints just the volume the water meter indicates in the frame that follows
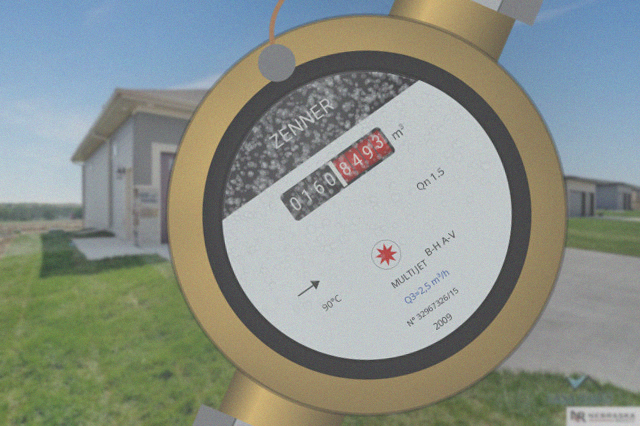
160.8493 m³
